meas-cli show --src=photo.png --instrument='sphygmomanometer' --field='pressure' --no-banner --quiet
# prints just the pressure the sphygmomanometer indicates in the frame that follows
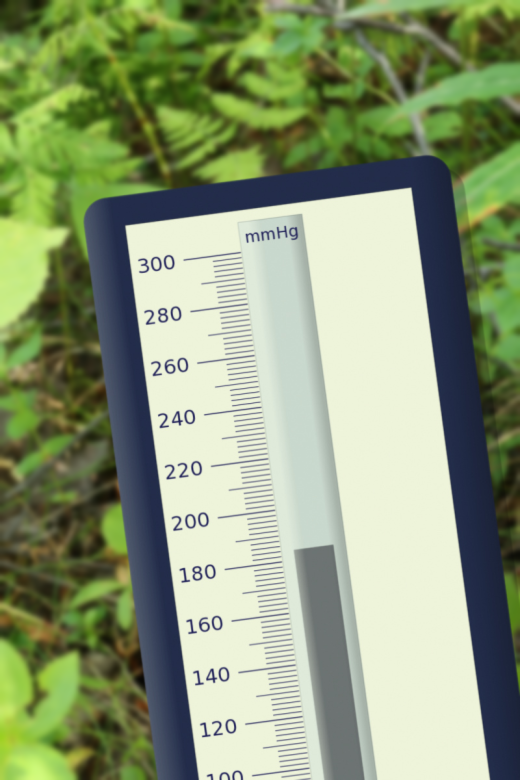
184 mmHg
